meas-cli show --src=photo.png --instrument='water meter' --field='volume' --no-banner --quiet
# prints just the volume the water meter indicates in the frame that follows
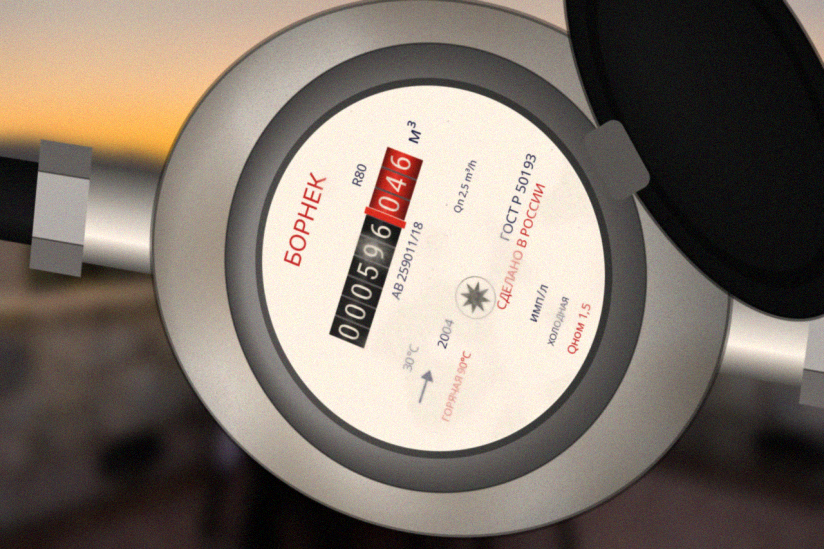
596.046 m³
